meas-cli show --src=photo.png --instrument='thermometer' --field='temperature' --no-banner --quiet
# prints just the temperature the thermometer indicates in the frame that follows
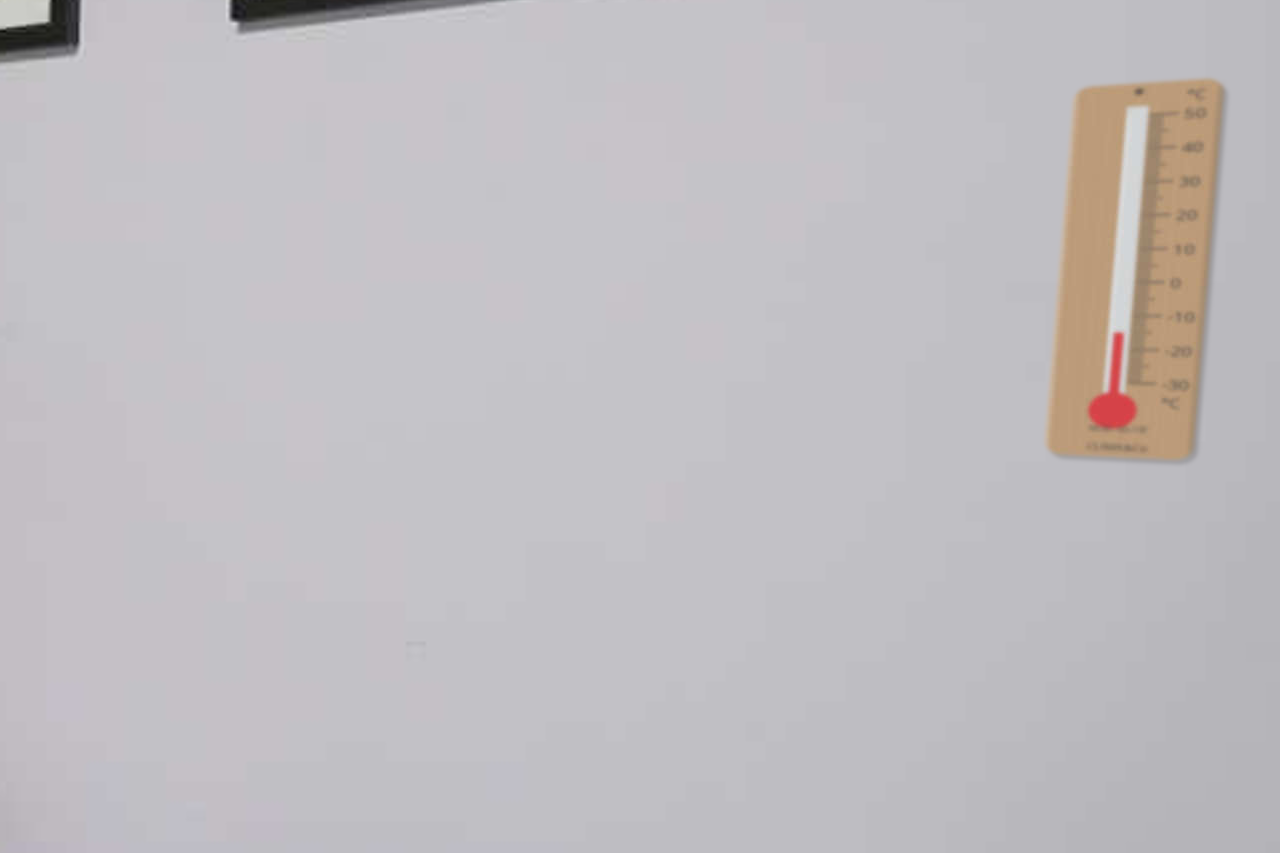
-15 °C
